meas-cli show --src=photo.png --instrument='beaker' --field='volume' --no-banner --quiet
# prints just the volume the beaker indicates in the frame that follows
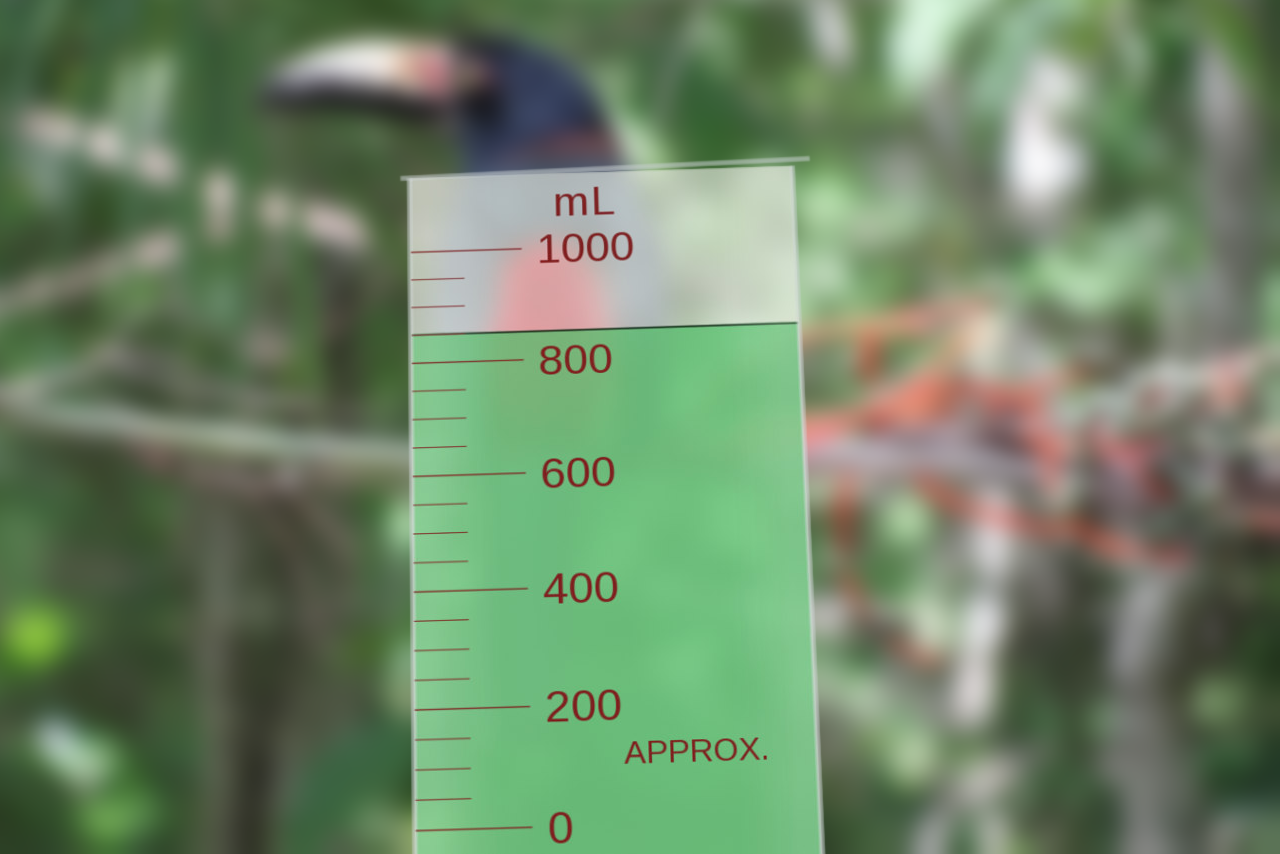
850 mL
